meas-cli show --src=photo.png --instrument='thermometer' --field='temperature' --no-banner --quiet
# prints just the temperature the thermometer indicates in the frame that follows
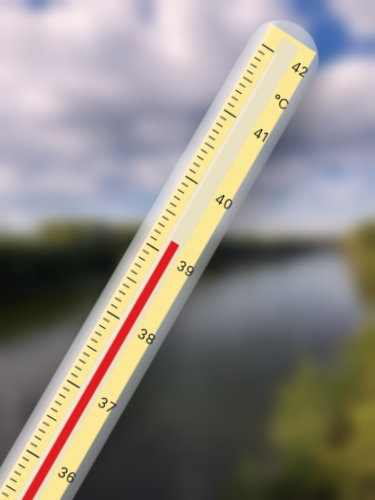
39.2 °C
